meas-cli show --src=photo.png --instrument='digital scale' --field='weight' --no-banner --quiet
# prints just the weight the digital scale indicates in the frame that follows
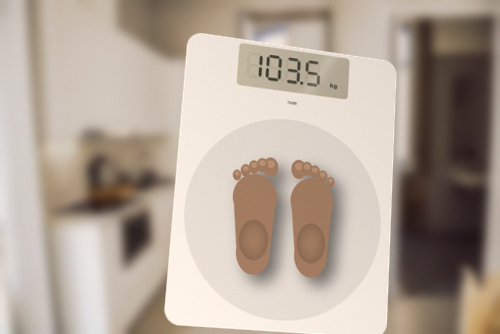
103.5 kg
